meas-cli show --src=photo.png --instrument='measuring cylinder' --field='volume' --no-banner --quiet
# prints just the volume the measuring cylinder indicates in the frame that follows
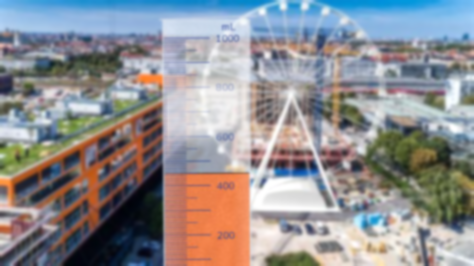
450 mL
